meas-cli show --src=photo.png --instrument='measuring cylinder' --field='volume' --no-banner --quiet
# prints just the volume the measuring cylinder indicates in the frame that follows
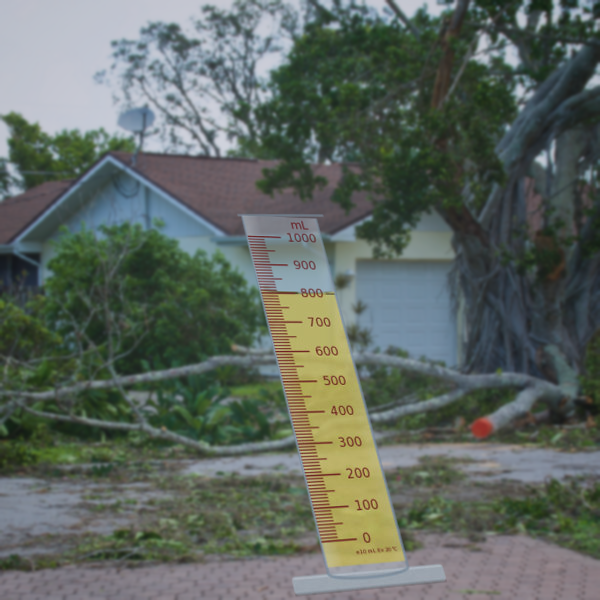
800 mL
